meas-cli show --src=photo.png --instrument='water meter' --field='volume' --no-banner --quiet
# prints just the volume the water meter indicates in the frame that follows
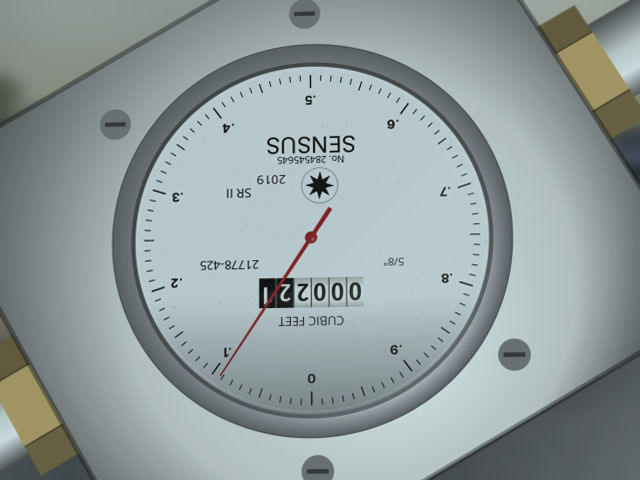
221.09 ft³
